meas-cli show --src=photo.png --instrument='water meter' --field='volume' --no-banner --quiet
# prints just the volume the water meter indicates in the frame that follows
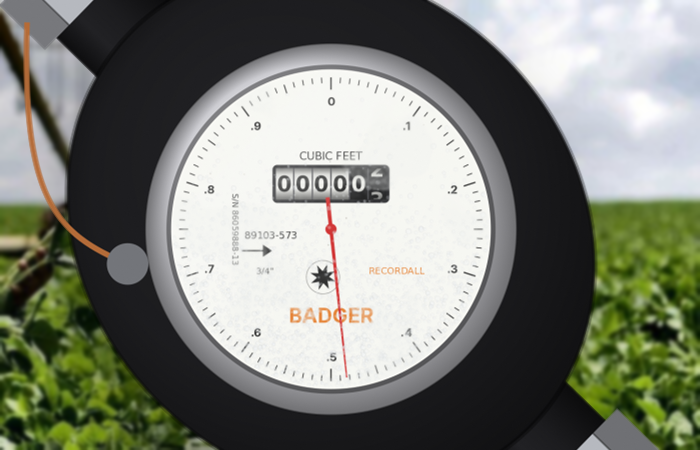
2.48 ft³
